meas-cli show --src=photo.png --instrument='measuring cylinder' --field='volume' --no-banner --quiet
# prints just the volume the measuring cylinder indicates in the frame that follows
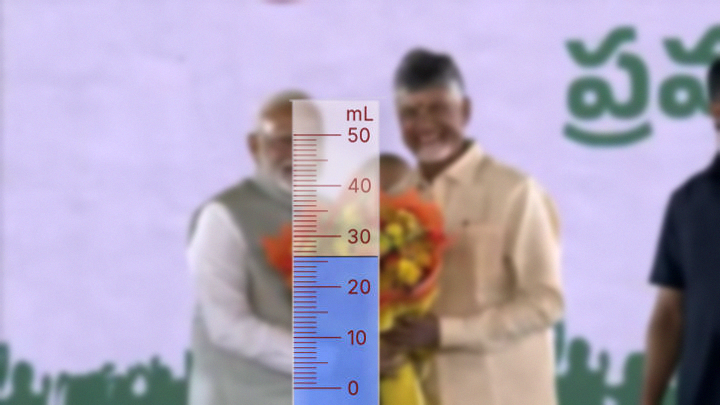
26 mL
